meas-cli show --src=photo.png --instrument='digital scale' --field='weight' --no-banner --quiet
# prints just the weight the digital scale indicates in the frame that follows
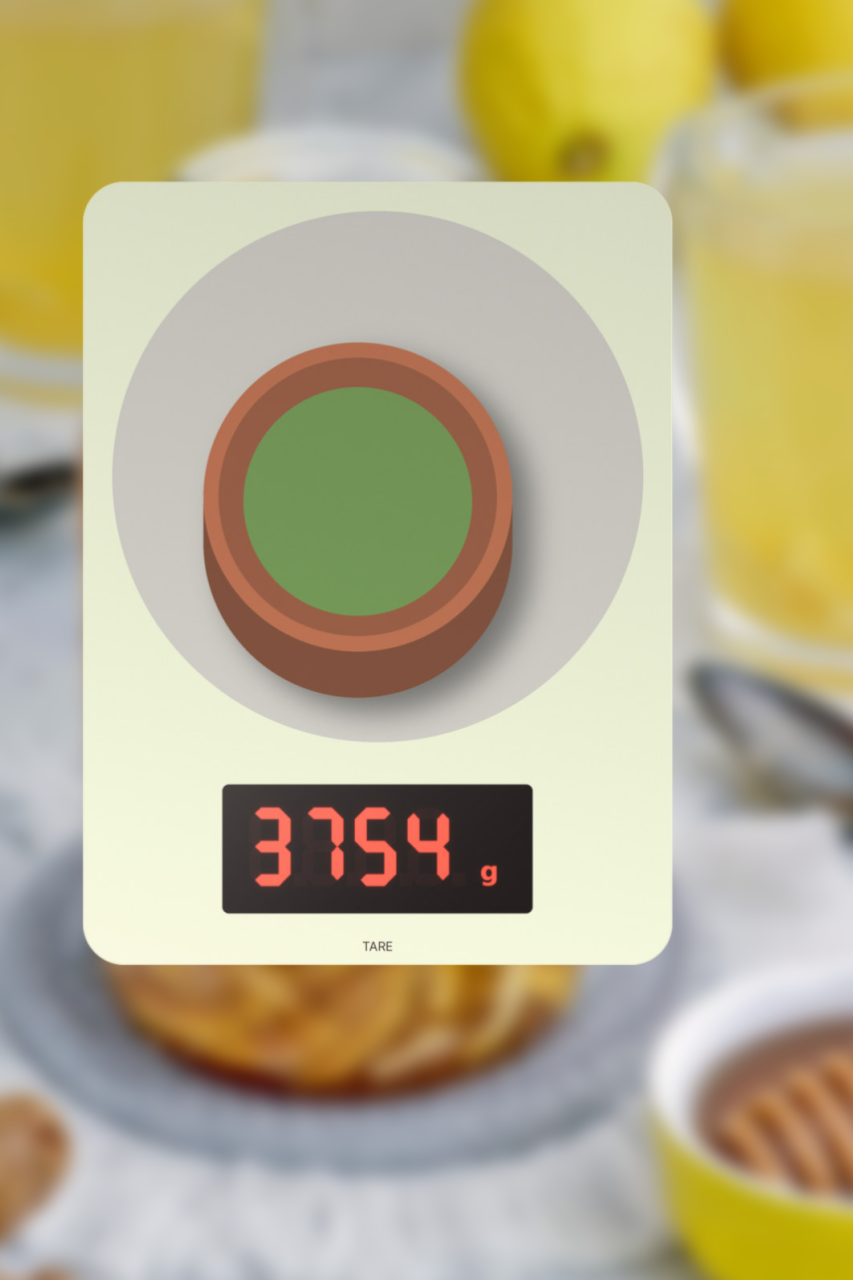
3754 g
